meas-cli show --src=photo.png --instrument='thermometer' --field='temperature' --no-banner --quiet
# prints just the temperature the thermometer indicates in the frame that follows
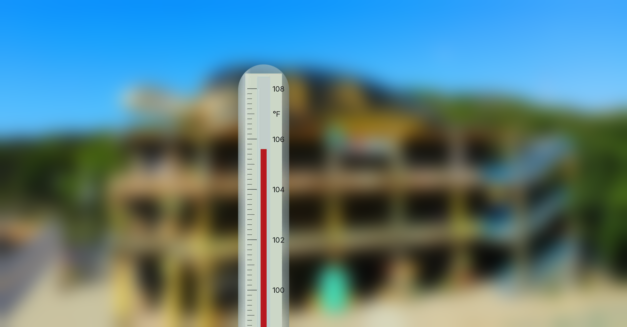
105.6 °F
